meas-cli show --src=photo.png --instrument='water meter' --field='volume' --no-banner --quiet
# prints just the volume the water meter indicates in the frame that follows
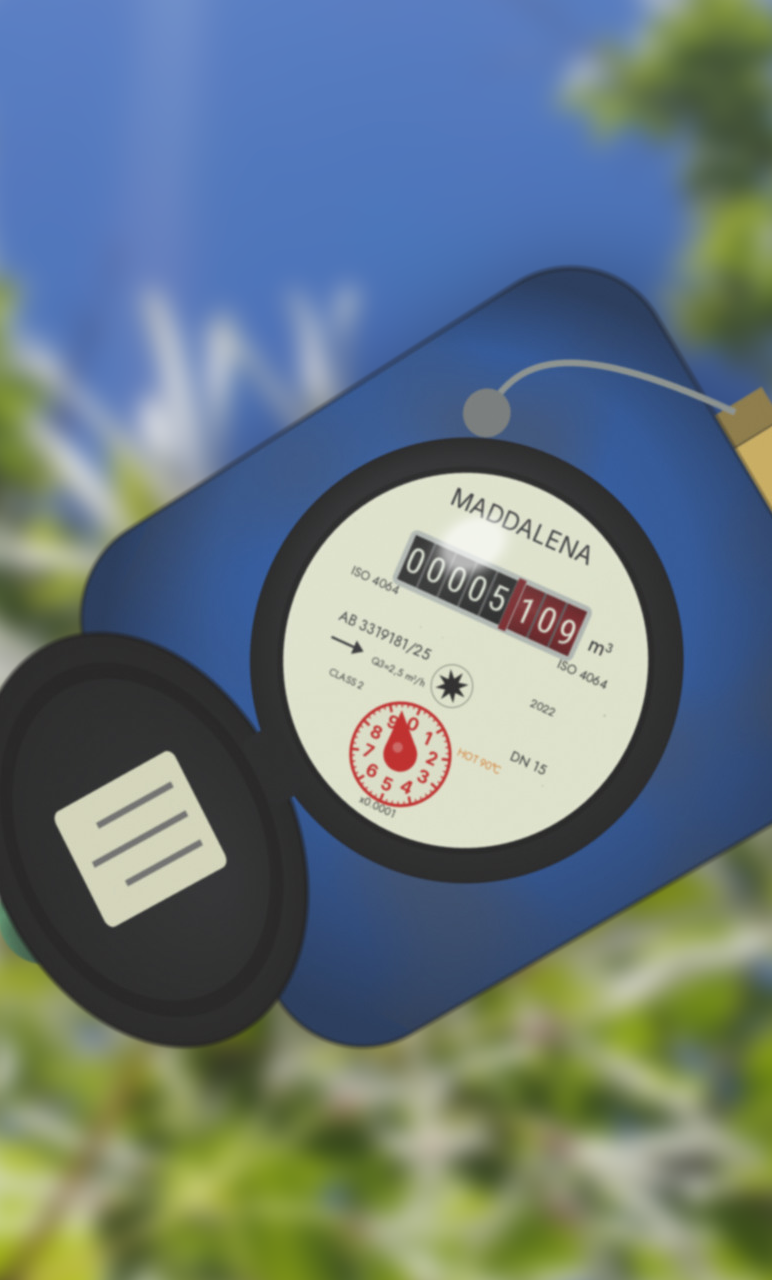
5.1089 m³
